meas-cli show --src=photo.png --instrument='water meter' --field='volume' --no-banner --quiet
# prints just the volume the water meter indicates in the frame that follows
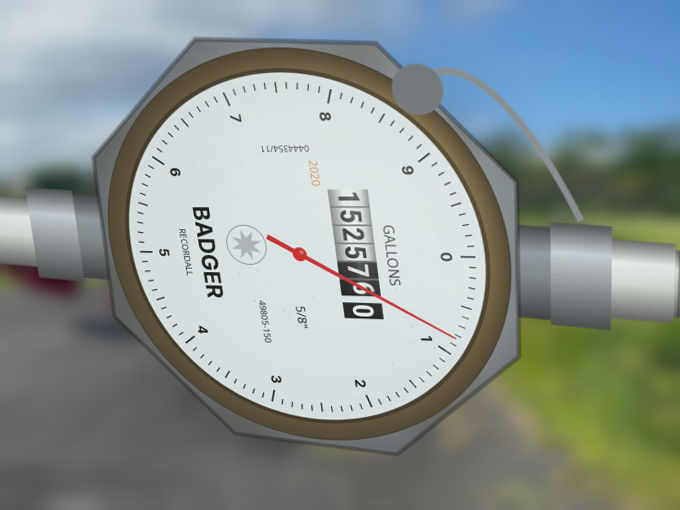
1525760.8 gal
